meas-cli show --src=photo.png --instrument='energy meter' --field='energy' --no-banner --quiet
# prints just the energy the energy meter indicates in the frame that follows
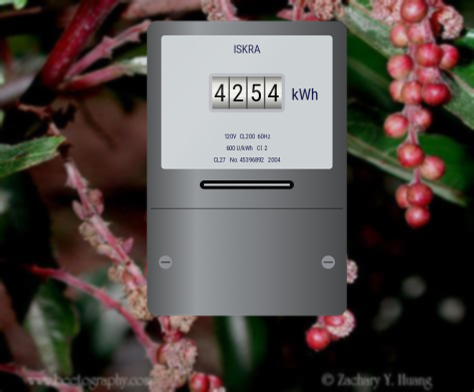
4254 kWh
